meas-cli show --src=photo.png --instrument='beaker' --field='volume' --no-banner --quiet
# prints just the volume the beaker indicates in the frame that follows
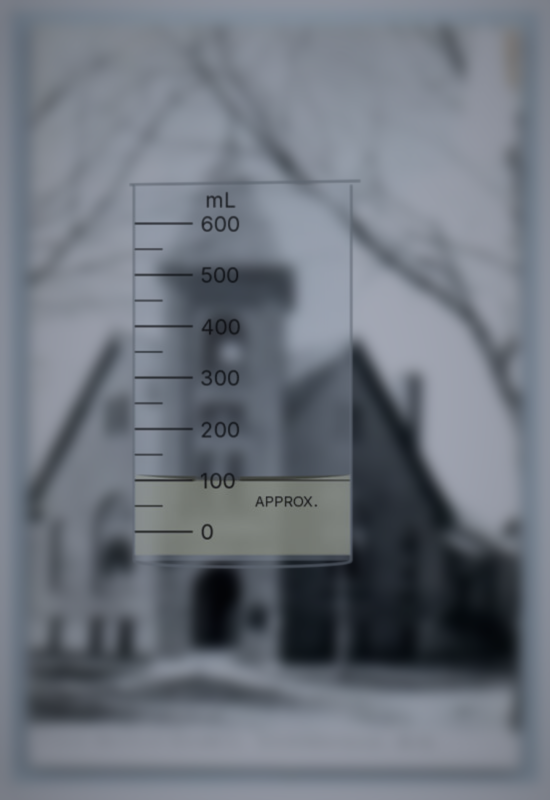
100 mL
